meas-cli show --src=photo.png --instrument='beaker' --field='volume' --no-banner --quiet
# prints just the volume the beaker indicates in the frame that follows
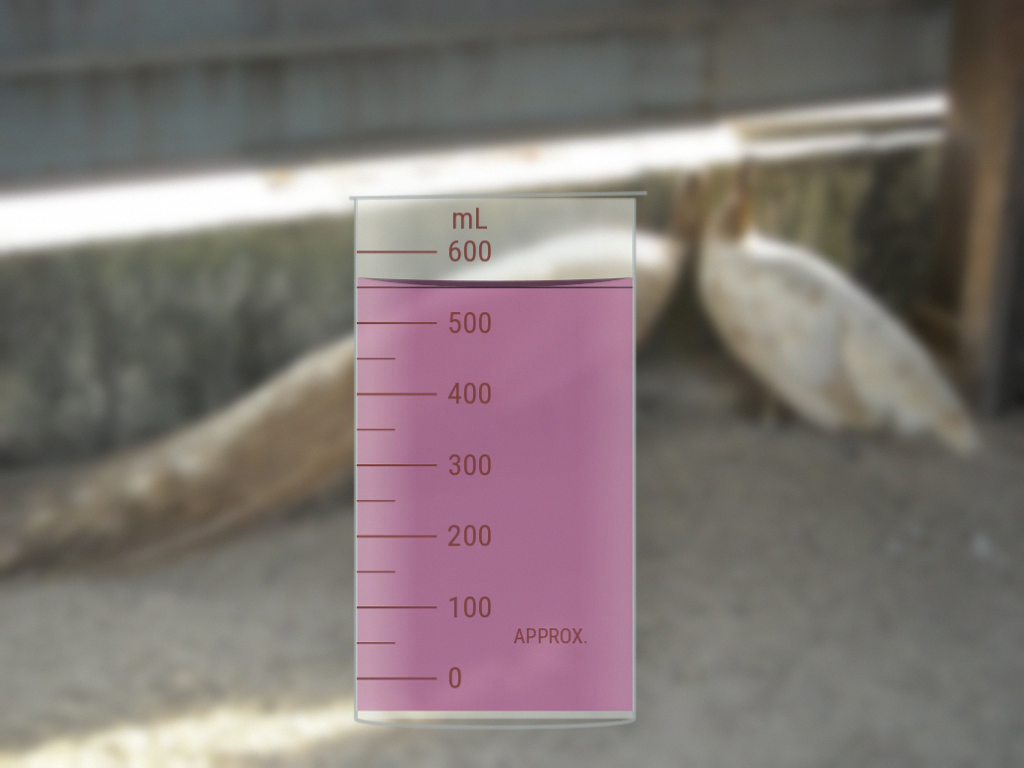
550 mL
